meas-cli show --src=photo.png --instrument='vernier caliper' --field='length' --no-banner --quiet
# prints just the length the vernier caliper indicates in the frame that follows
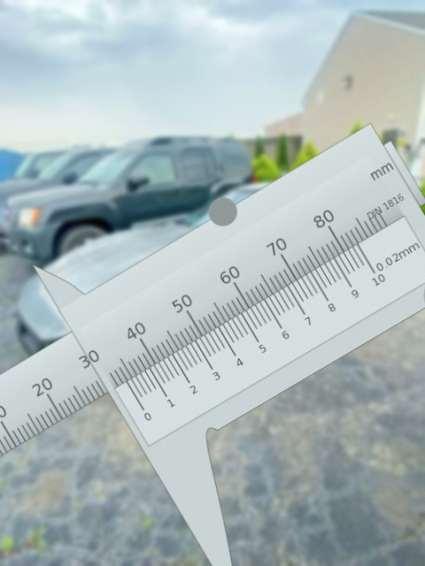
33.8 mm
